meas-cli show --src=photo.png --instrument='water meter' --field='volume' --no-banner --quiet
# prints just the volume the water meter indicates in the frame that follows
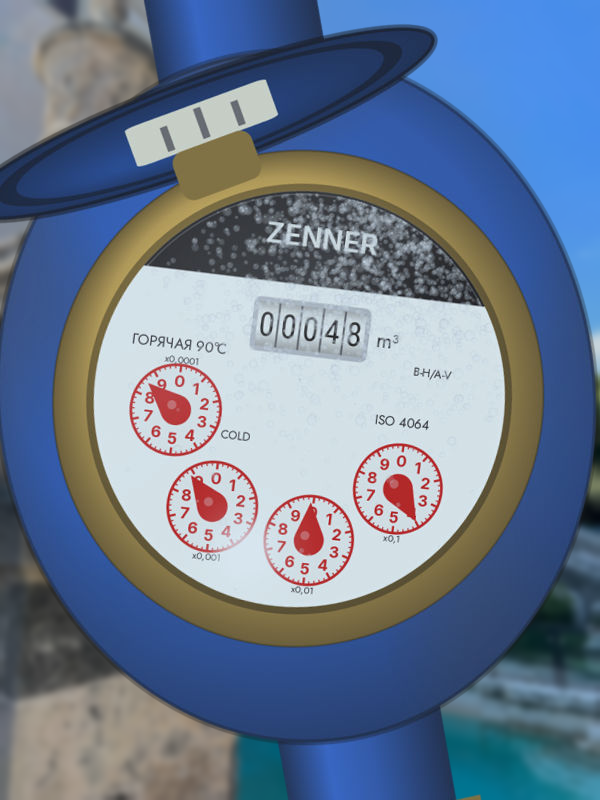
48.3988 m³
